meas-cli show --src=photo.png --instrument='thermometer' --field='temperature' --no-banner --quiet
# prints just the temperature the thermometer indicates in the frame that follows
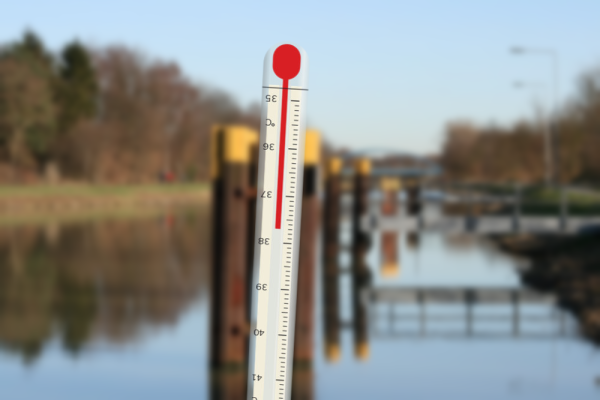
37.7 °C
